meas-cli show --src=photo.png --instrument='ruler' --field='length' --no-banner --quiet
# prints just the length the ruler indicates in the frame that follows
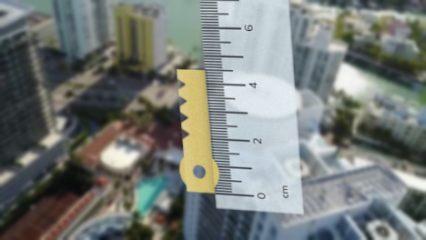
4.5 cm
